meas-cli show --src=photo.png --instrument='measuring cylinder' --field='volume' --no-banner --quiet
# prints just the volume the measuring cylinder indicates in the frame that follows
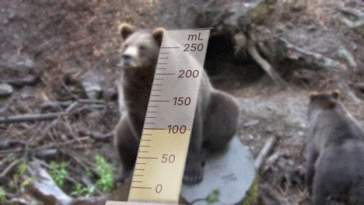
100 mL
